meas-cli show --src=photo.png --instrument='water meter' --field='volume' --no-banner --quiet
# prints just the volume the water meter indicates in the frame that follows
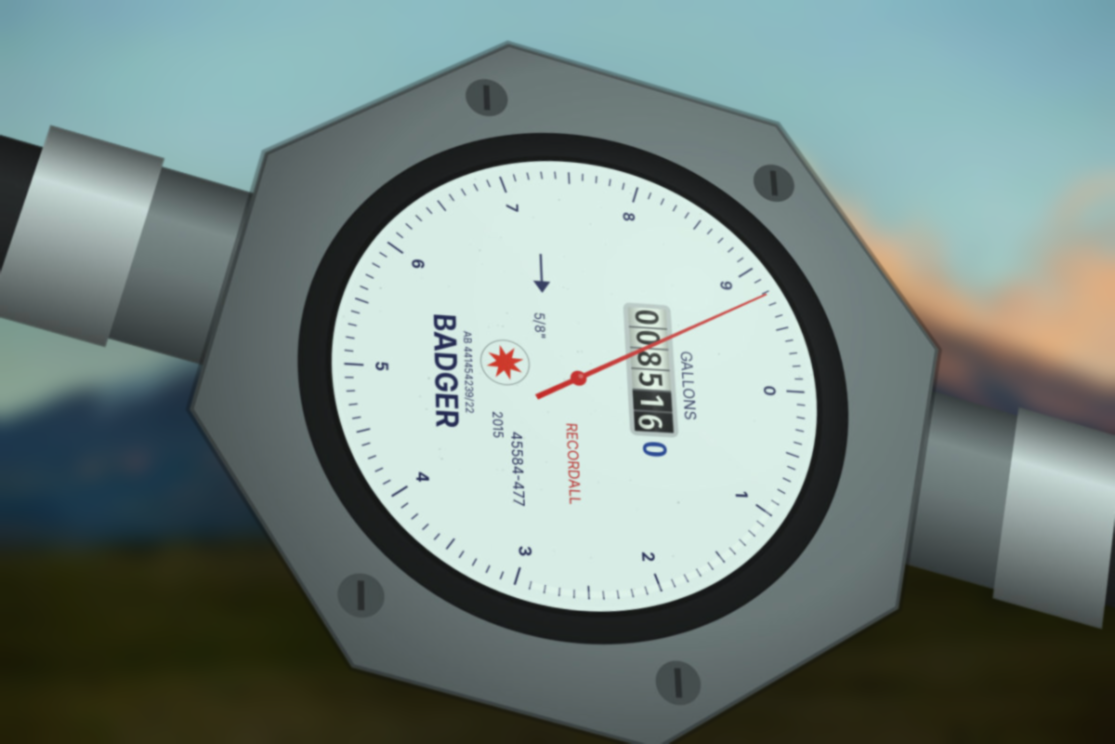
85159.2 gal
